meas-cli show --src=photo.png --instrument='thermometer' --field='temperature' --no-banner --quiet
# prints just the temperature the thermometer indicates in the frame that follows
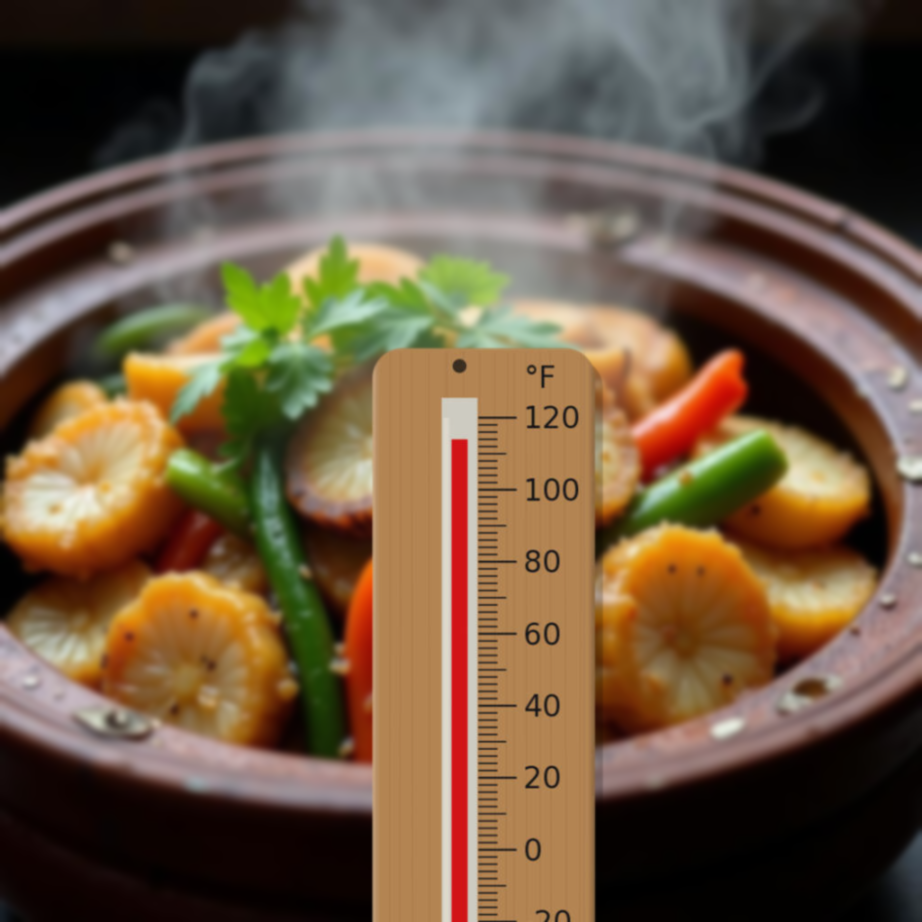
114 °F
